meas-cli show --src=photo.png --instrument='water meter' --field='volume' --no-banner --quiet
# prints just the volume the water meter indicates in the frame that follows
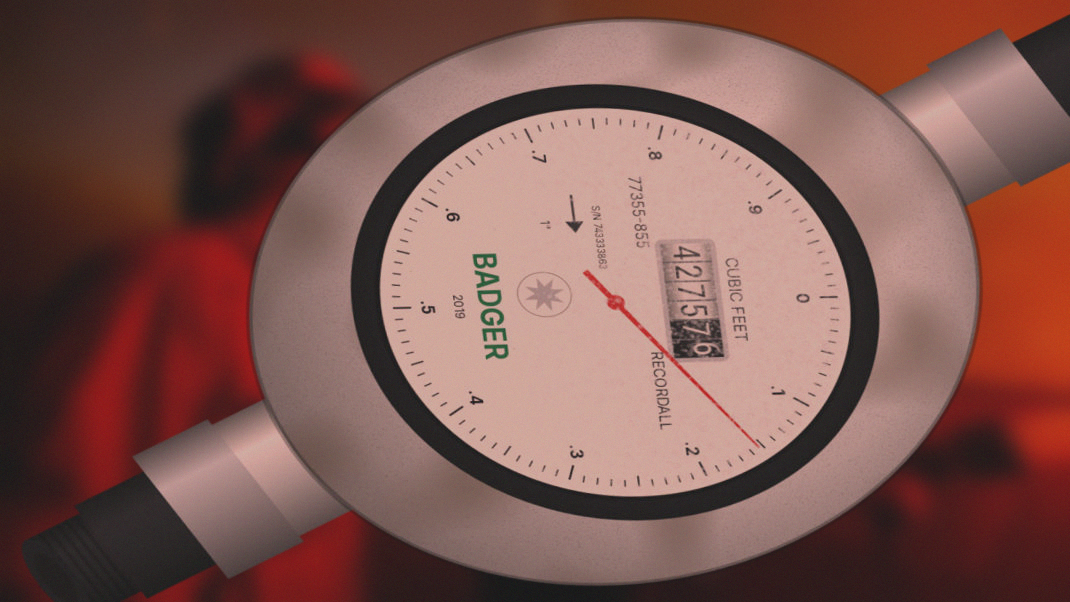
427576.15 ft³
